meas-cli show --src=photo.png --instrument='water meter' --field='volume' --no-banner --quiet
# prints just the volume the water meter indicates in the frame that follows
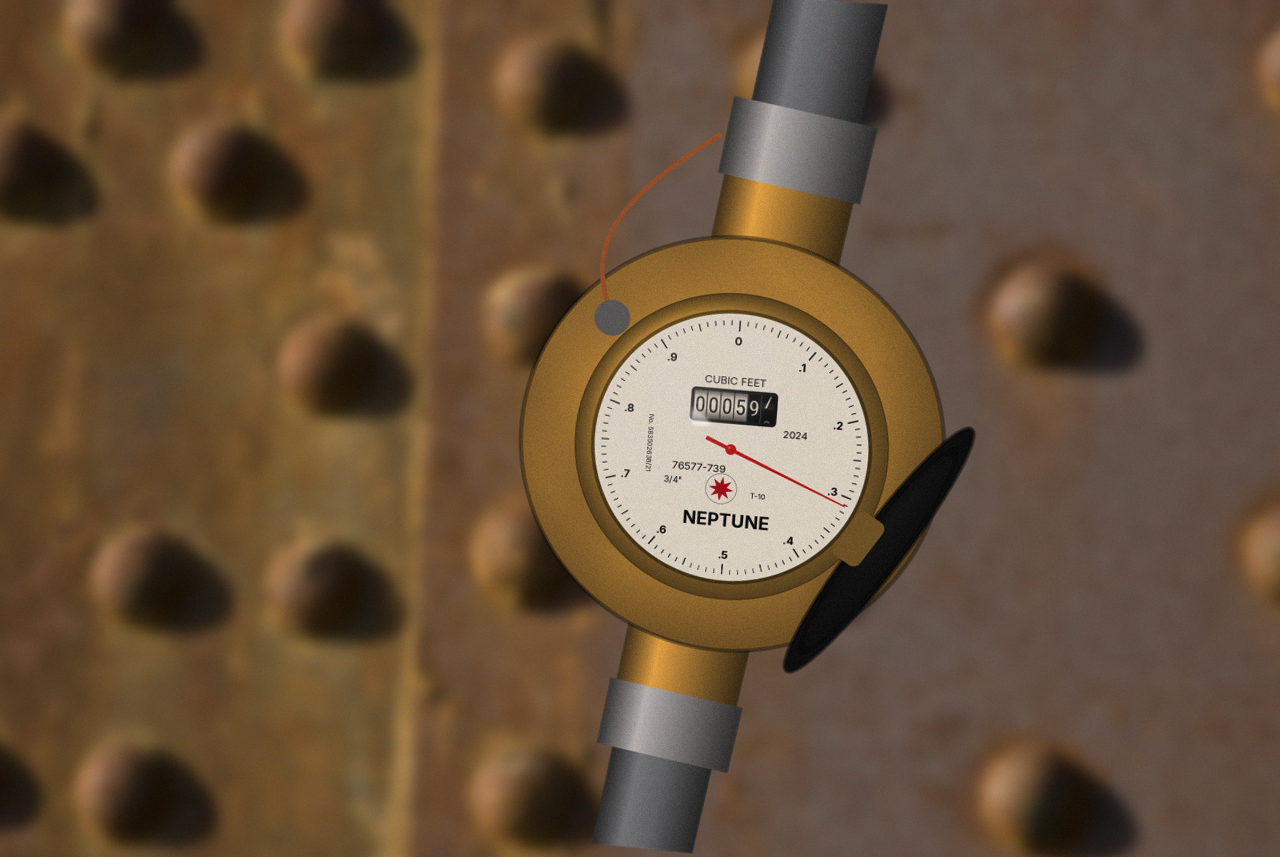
597.31 ft³
